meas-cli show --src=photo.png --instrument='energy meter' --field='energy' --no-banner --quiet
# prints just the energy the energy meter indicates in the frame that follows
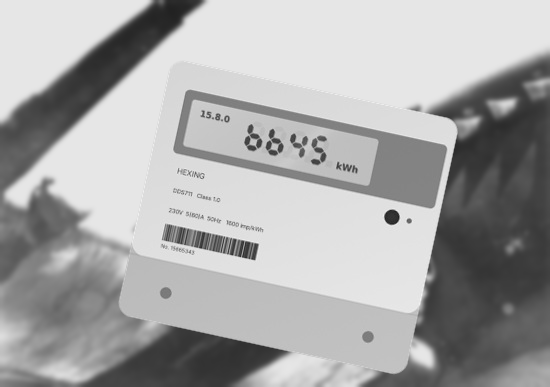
6645 kWh
